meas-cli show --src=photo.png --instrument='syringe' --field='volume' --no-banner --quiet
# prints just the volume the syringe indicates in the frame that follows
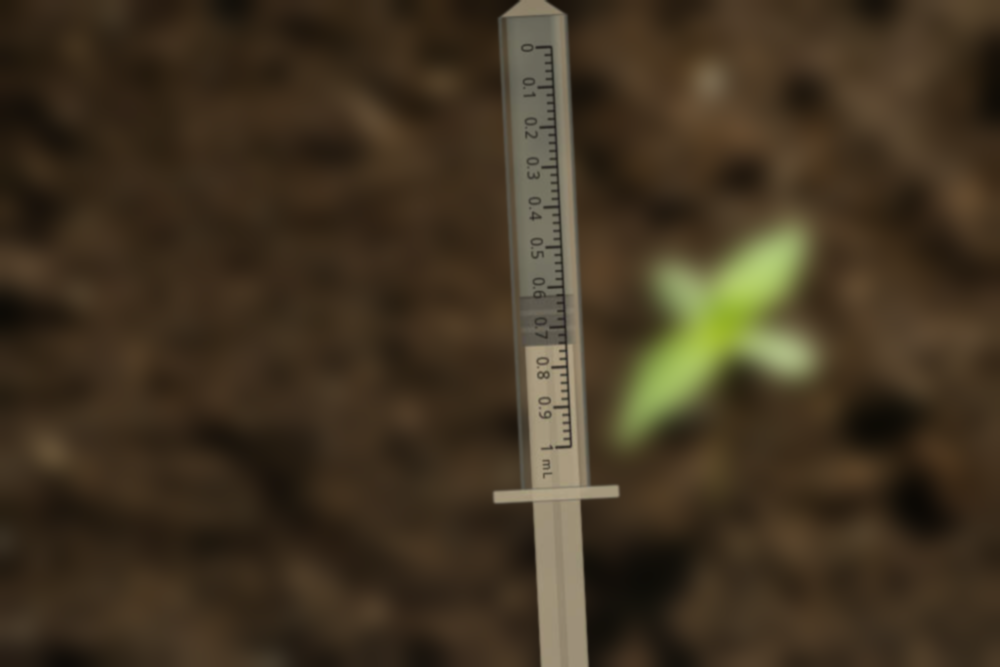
0.62 mL
